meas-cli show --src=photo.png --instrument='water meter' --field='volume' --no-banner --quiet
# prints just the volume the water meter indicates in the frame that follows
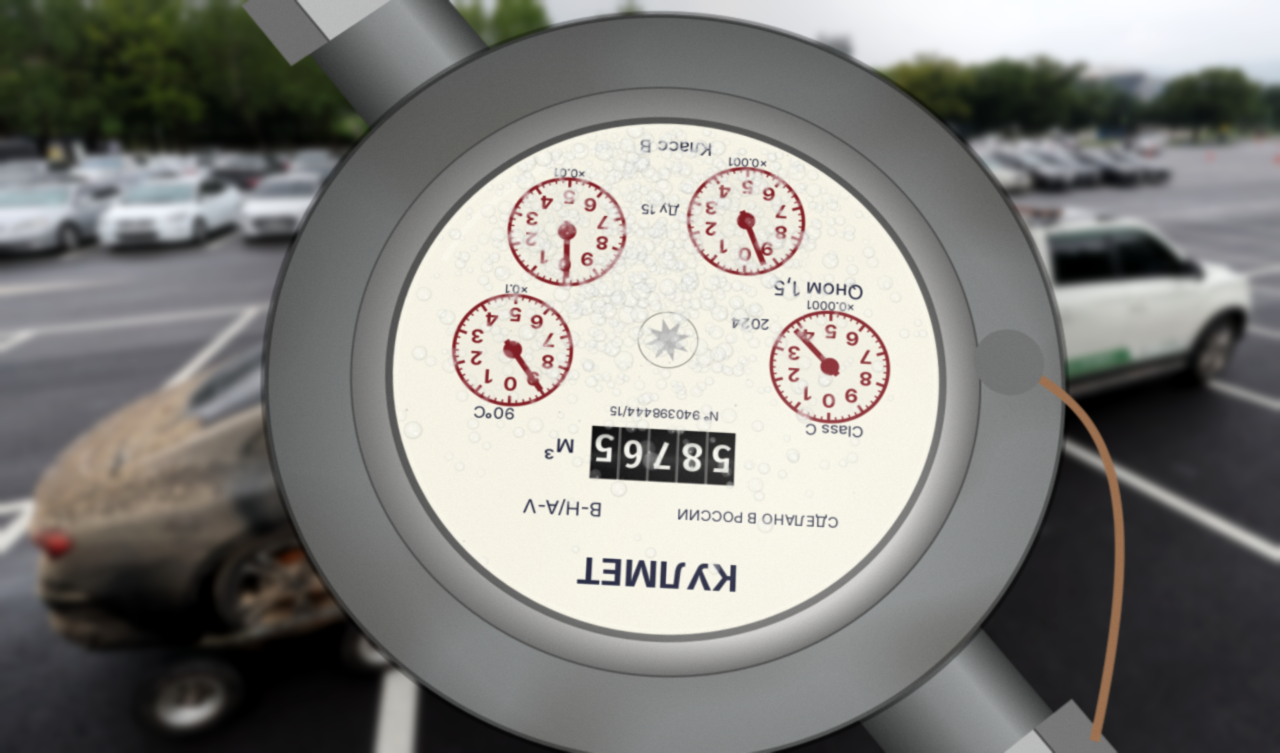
58764.8993 m³
